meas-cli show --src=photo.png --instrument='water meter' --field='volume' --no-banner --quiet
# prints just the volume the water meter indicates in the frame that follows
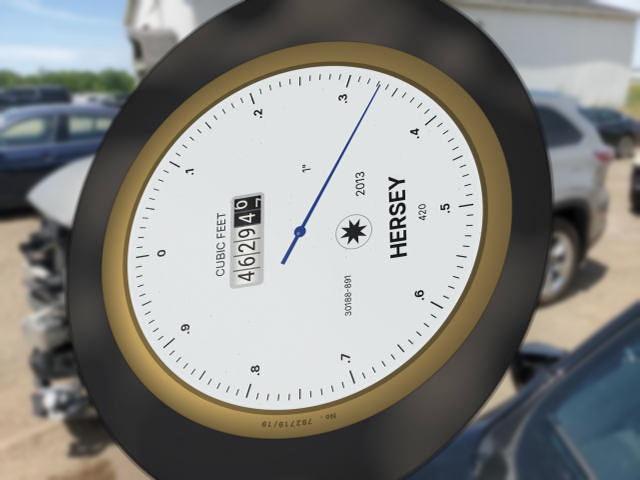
462946.33 ft³
